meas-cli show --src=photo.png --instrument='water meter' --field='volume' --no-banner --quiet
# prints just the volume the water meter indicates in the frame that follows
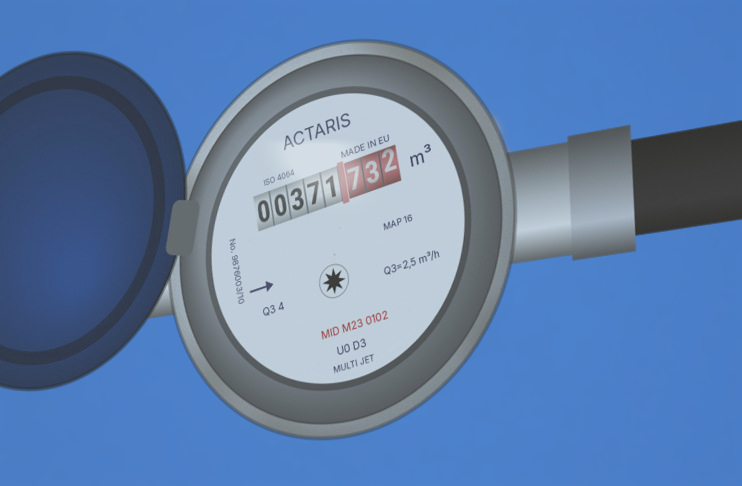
371.732 m³
